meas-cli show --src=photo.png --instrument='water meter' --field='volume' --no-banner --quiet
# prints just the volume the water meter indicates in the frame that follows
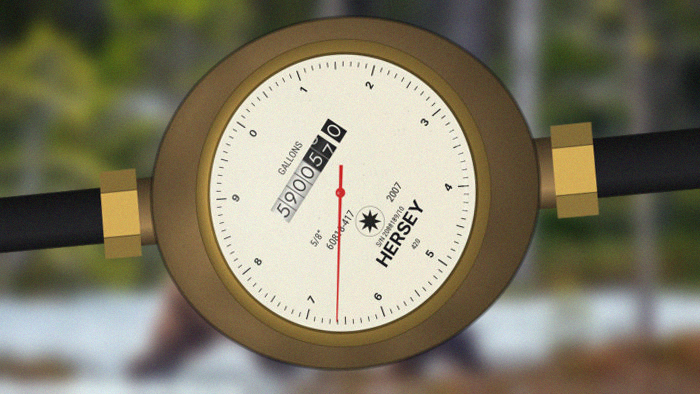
5900566.6 gal
